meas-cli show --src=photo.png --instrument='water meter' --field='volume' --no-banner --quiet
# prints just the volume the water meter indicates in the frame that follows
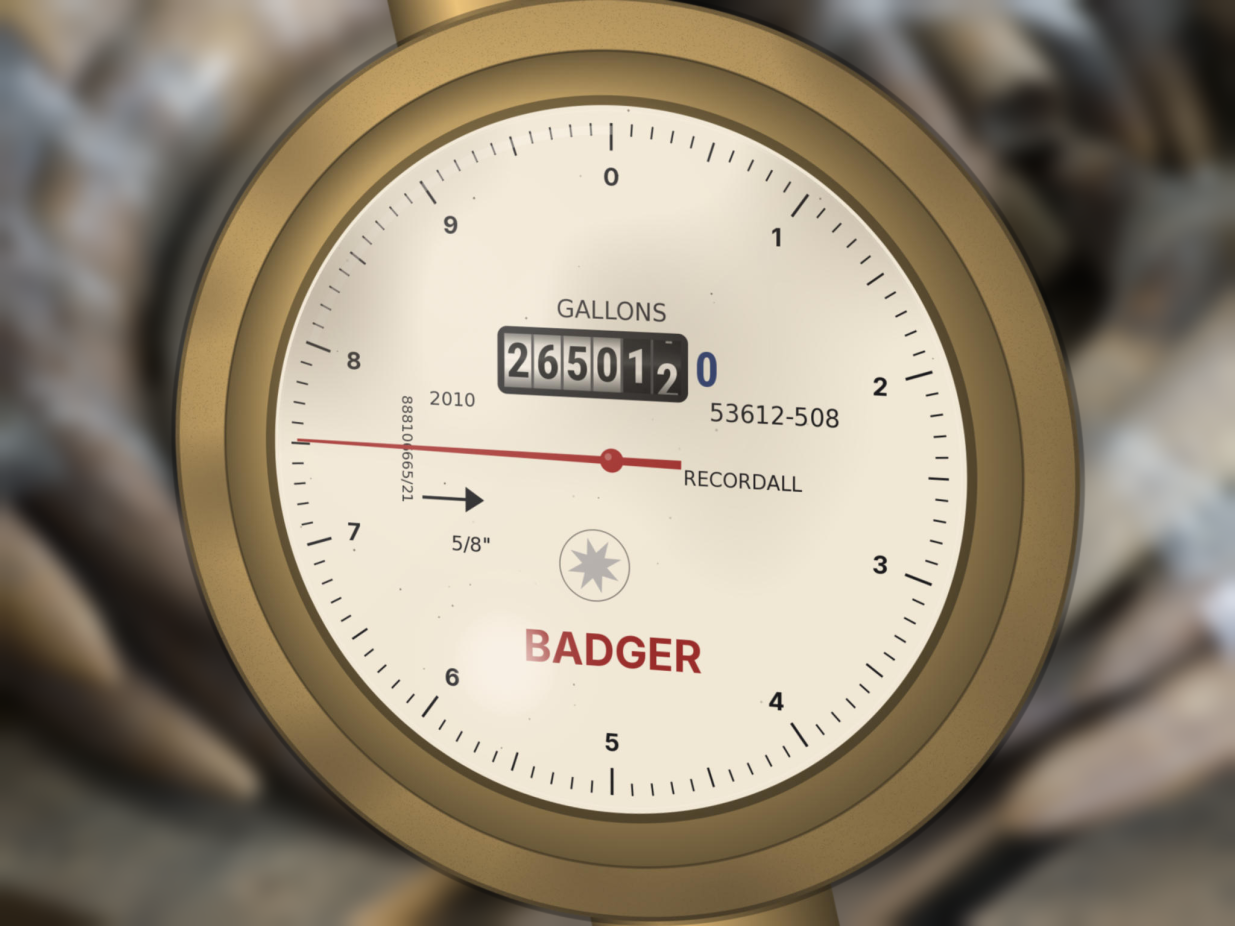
2650117.5 gal
